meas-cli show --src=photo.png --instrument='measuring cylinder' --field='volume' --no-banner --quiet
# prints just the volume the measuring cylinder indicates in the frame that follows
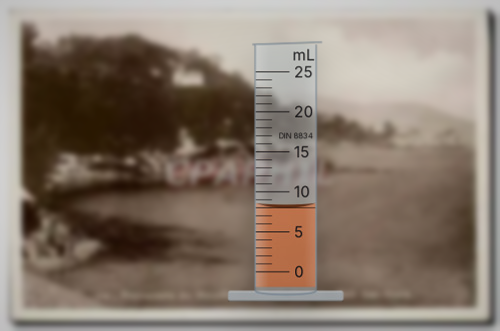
8 mL
